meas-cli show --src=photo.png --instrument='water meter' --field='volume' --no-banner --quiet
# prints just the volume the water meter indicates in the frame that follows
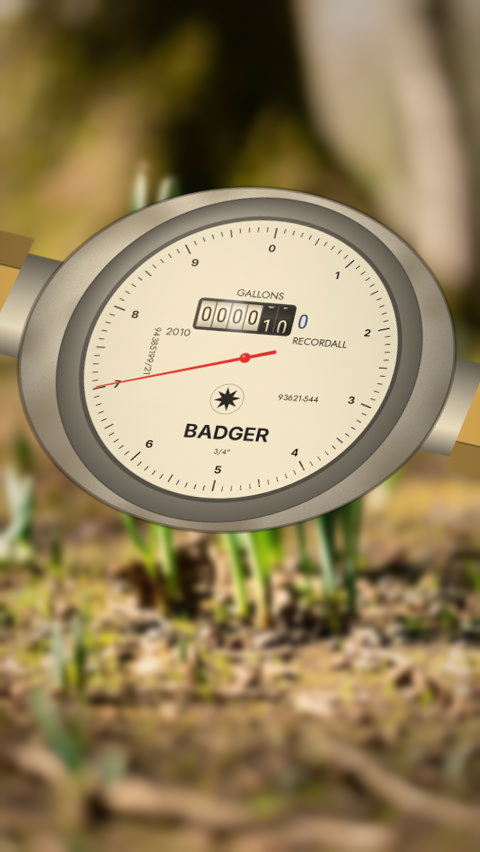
97.0 gal
